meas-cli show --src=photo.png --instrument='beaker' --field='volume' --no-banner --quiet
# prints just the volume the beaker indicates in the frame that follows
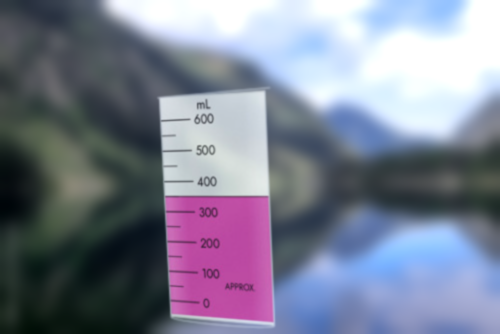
350 mL
